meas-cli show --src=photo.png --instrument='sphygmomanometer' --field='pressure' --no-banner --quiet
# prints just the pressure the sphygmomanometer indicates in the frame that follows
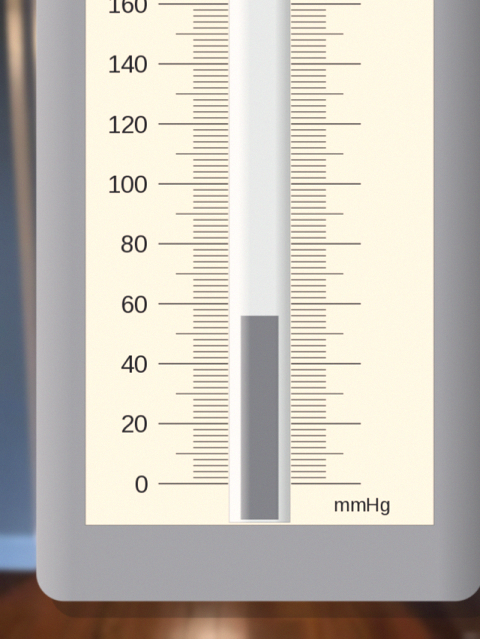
56 mmHg
